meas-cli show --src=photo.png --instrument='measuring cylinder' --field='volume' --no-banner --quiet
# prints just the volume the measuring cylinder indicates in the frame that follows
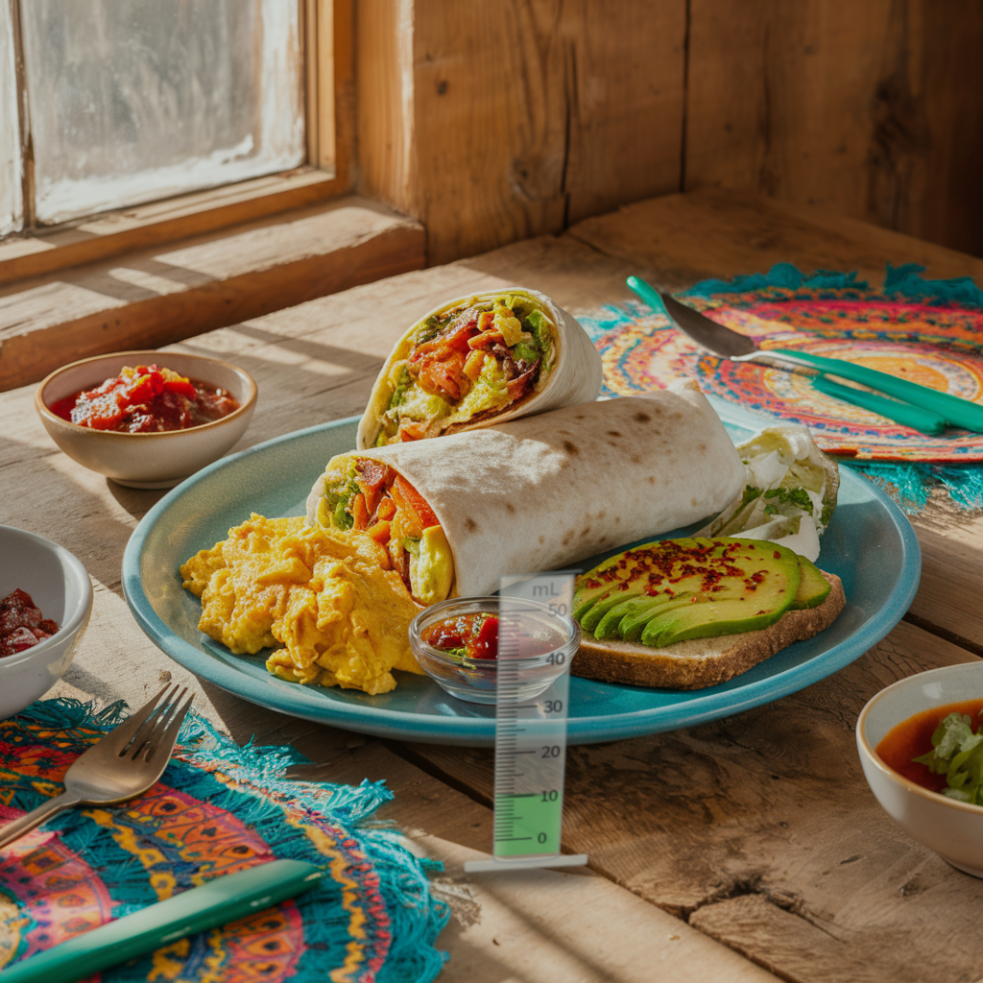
10 mL
